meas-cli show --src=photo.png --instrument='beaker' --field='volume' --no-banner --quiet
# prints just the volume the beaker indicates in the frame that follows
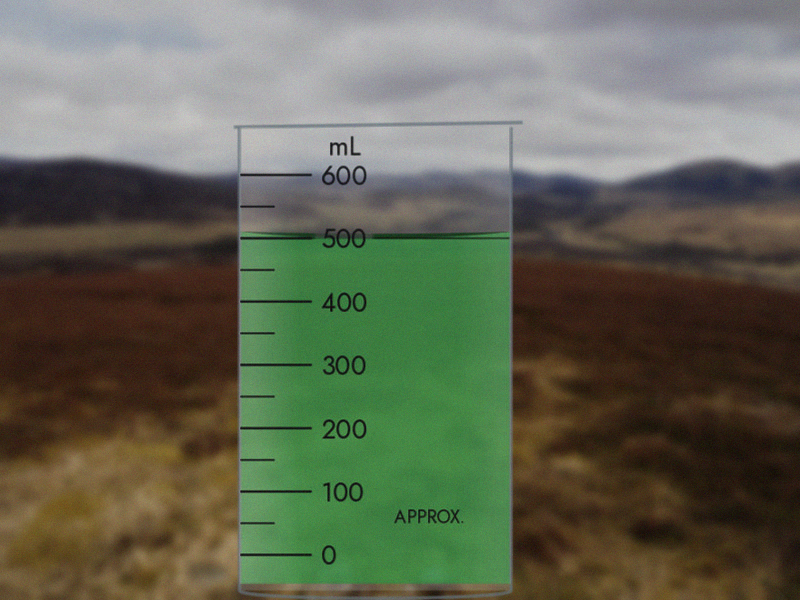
500 mL
